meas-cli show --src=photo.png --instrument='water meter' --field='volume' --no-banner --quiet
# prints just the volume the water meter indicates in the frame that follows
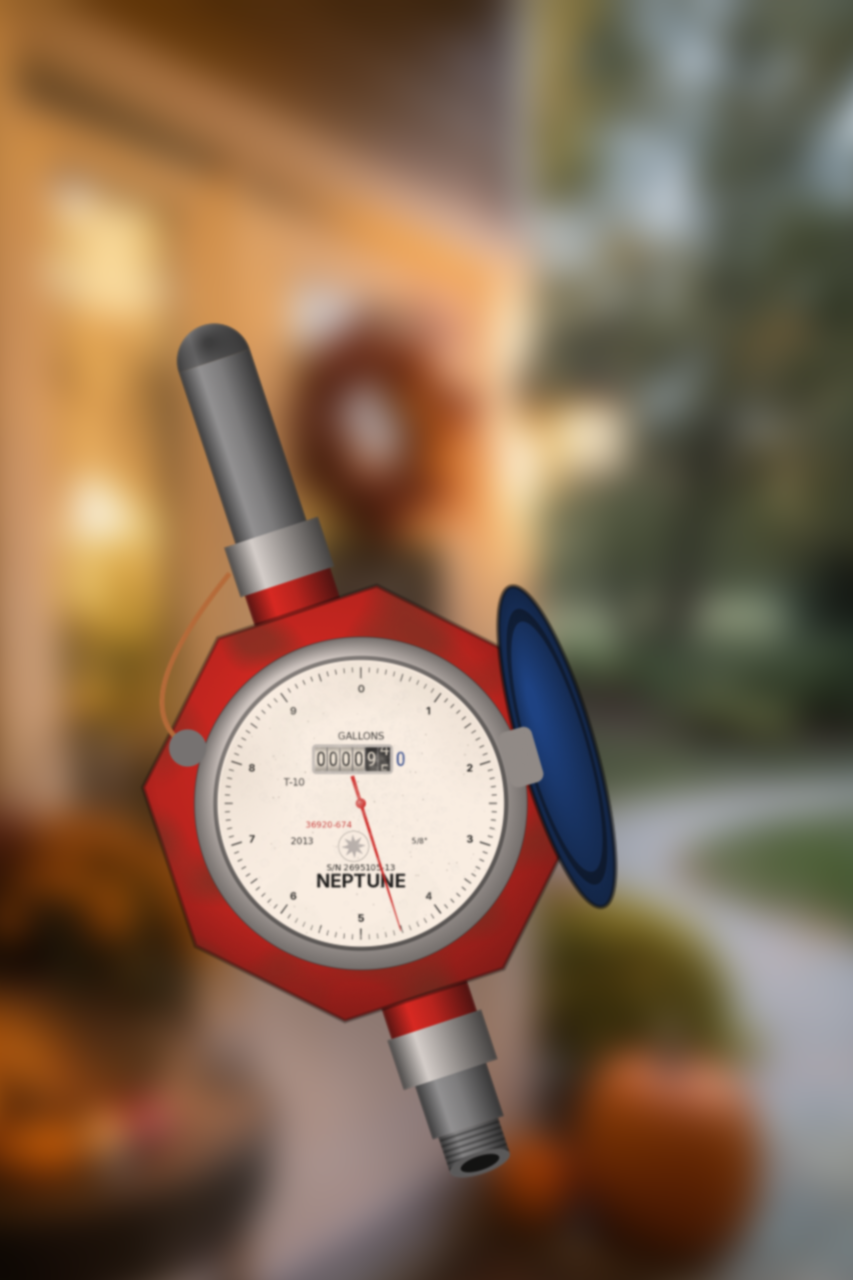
944.5 gal
